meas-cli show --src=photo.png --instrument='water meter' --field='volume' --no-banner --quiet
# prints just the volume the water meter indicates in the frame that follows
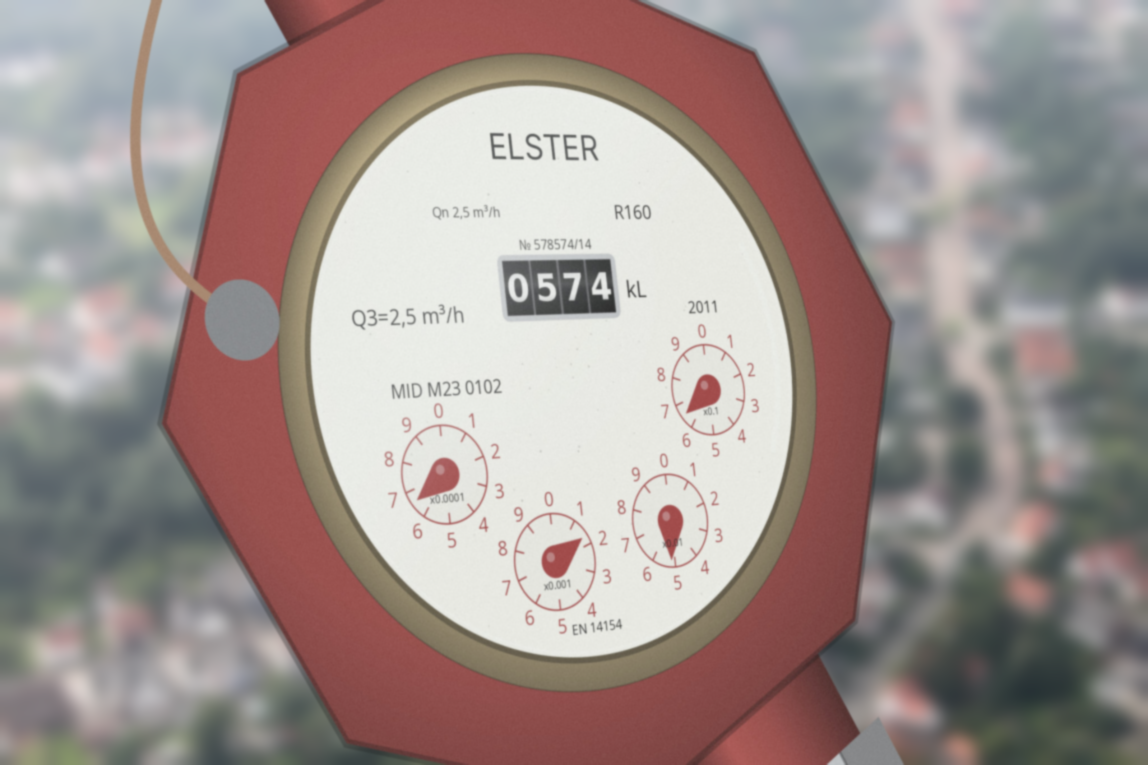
574.6516 kL
